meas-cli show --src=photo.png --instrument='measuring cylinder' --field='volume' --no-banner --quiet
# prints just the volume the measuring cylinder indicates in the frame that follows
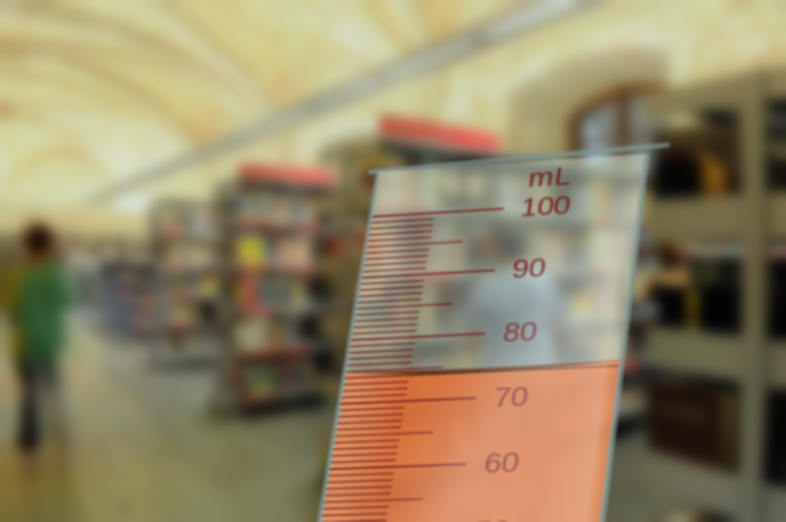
74 mL
